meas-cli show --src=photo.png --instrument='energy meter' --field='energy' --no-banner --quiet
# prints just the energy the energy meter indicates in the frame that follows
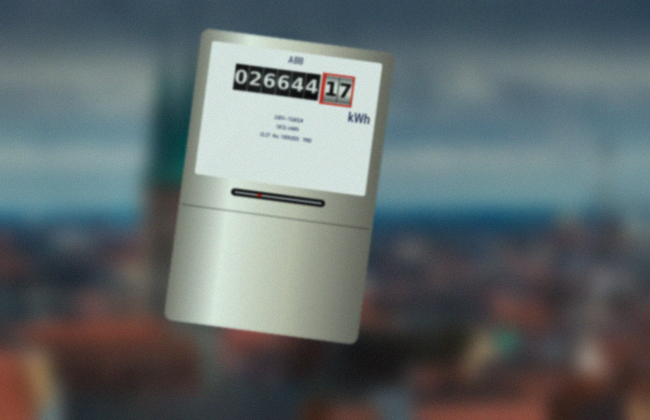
26644.17 kWh
